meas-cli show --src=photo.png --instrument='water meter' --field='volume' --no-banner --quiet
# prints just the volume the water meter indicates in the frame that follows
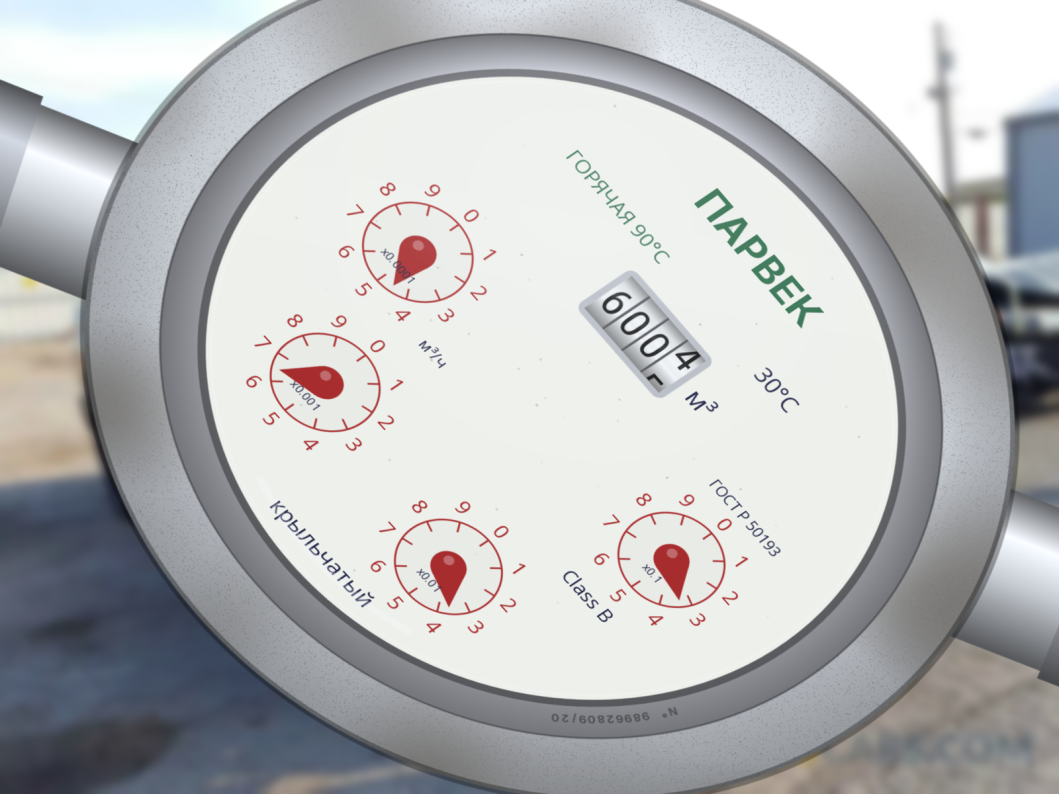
6004.3364 m³
